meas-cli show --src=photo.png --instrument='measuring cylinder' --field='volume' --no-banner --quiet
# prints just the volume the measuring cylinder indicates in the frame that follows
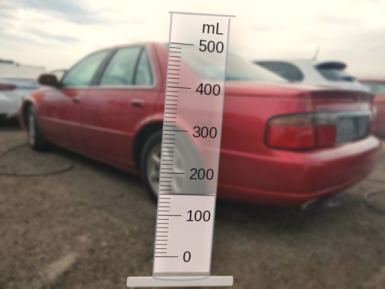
150 mL
